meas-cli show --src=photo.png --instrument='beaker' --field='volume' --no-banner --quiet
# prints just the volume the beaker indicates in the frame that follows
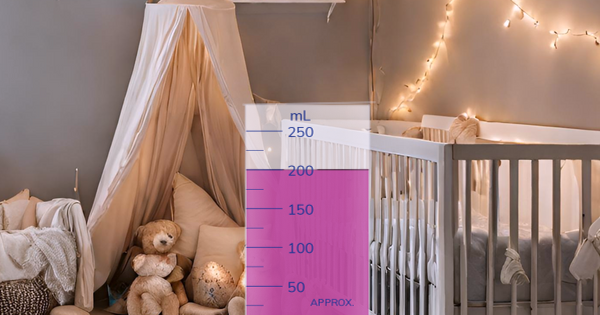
200 mL
